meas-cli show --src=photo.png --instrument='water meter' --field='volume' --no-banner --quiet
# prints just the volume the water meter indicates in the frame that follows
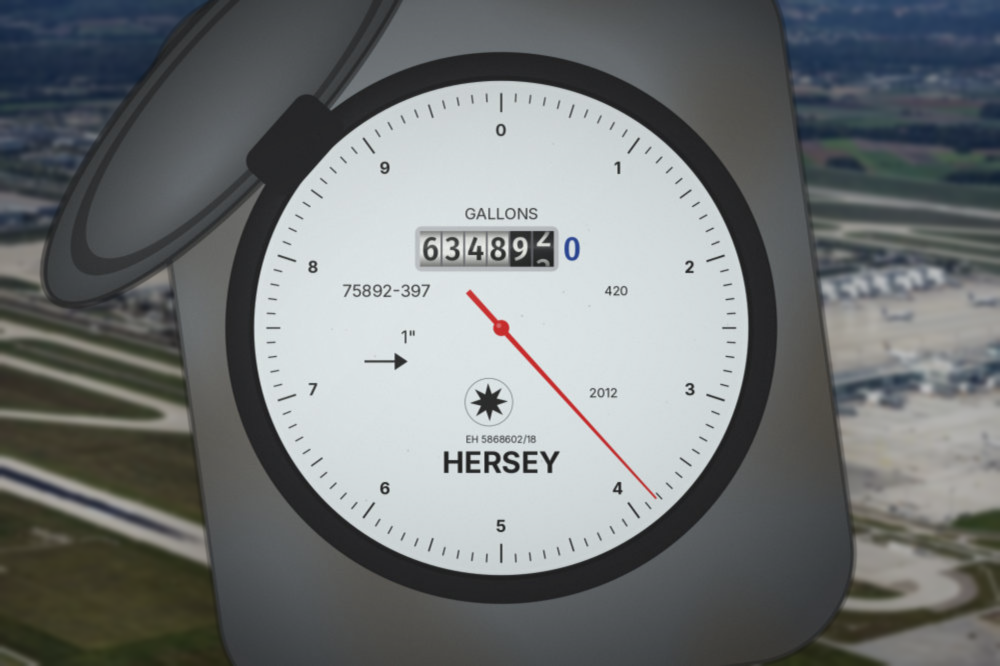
6348923.8 gal
